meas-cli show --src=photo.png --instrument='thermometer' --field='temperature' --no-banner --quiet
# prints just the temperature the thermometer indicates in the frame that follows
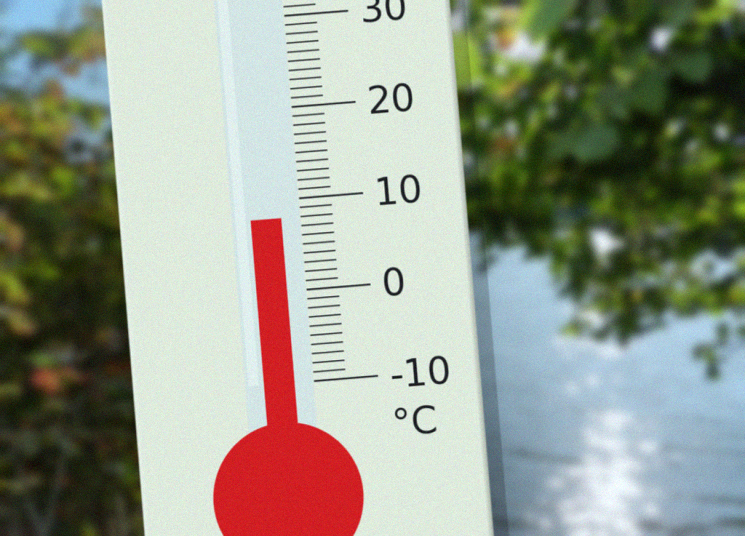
8 °C
